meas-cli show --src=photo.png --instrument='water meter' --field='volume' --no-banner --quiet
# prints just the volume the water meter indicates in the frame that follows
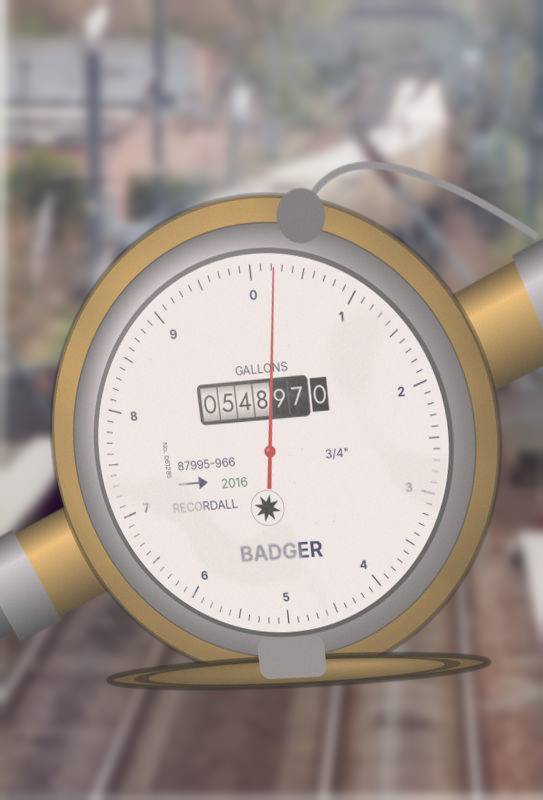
548970.2 gal
